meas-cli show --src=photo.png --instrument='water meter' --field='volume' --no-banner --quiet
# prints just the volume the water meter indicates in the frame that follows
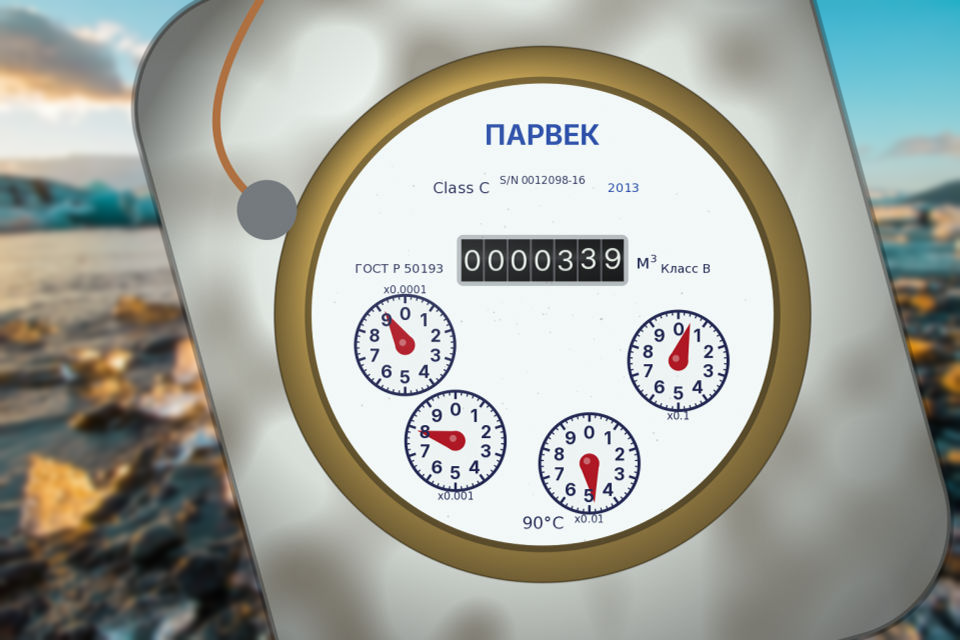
339.0479 m³
